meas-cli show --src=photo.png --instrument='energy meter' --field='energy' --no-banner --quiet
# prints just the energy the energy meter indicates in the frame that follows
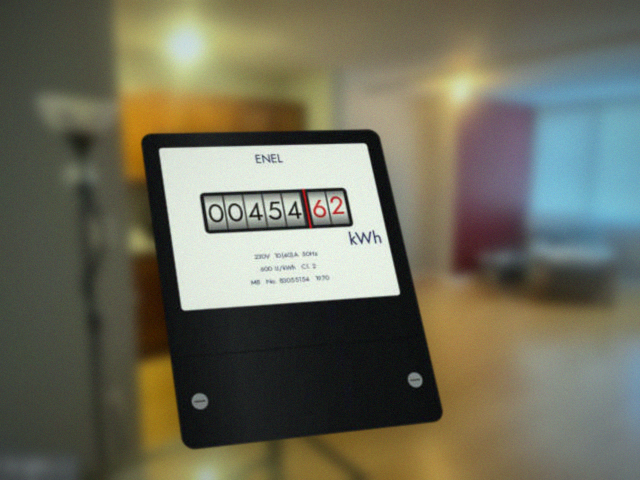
454.62 kWh
